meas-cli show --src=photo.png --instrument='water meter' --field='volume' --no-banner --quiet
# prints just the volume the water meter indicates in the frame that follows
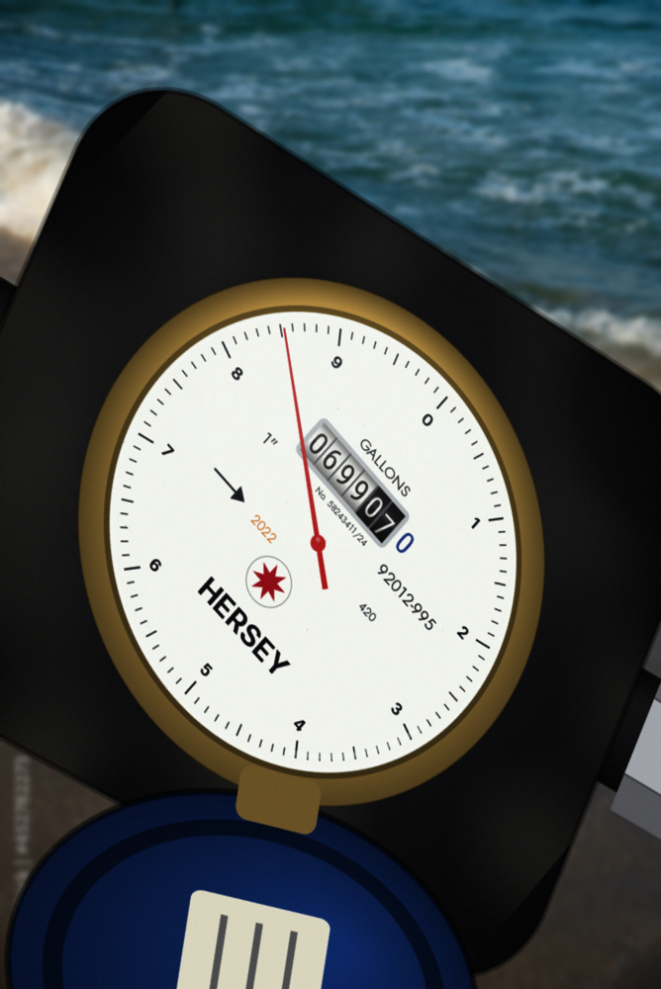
699068.5 gal
